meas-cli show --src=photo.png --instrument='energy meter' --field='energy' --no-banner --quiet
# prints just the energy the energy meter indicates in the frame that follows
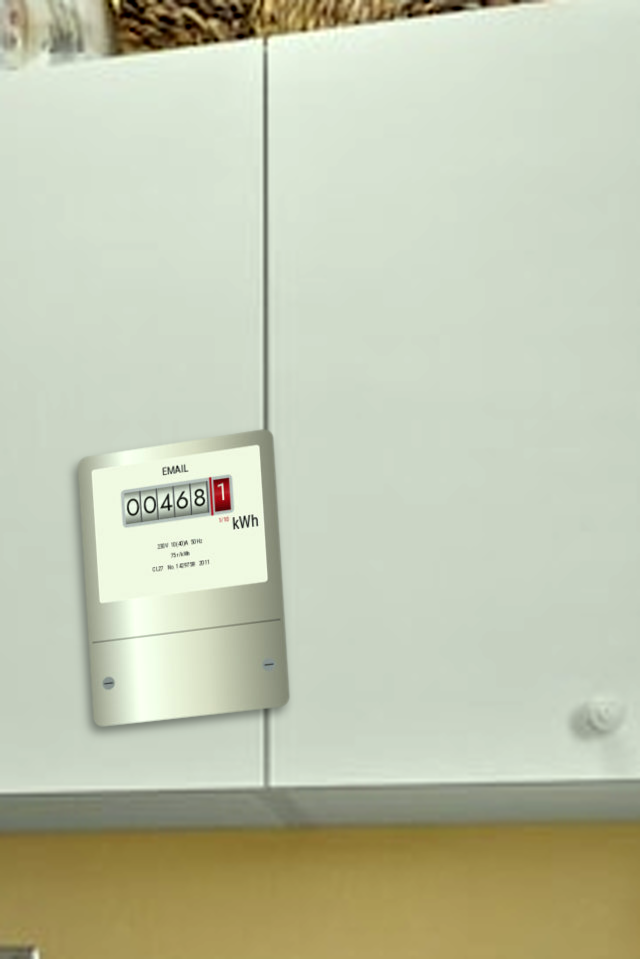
468.1 kWh
